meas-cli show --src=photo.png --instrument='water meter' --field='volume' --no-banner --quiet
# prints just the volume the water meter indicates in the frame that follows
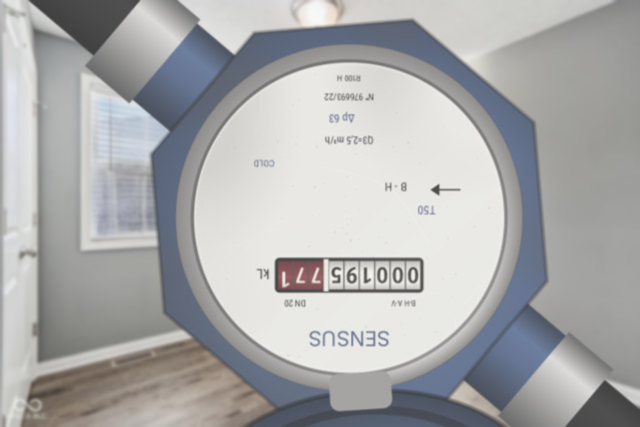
195.771 kL
